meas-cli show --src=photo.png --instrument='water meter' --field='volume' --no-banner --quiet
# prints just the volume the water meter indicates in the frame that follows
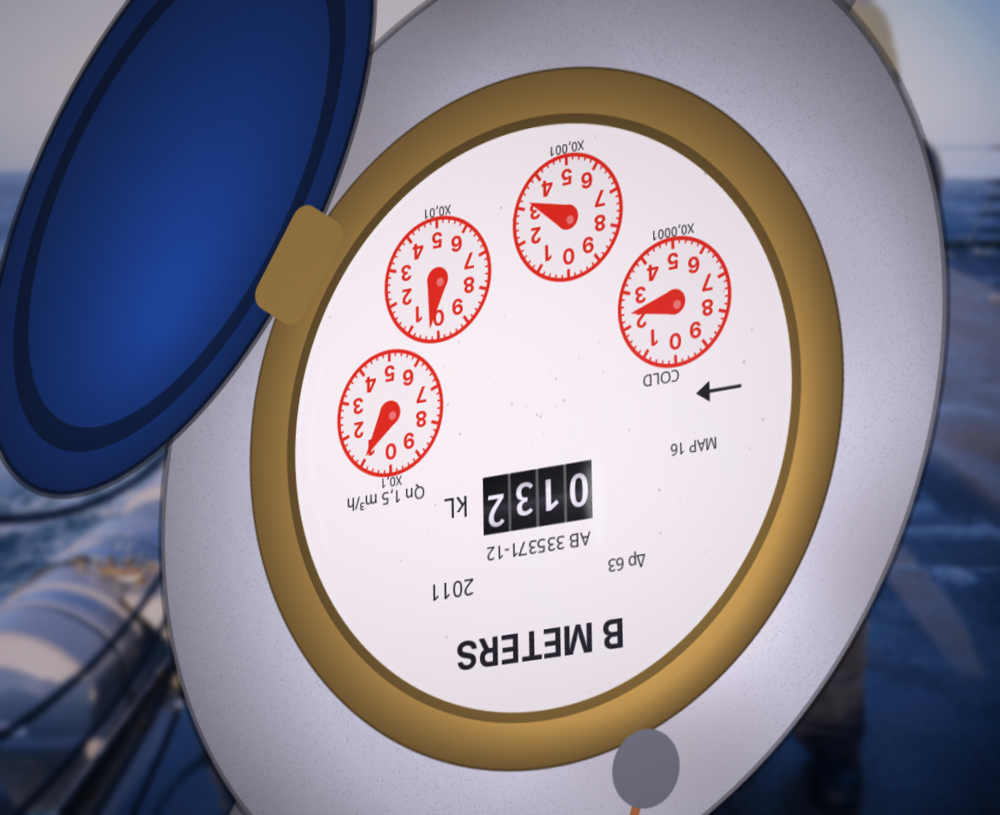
132.1032 kL
